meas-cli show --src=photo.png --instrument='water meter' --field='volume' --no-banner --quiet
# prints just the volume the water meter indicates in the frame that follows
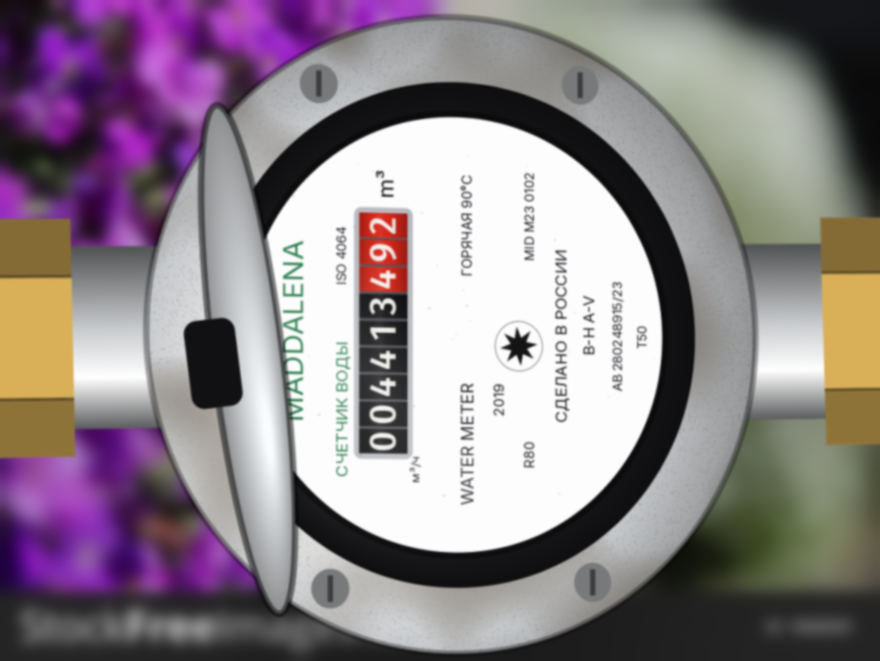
4413.492 m³
